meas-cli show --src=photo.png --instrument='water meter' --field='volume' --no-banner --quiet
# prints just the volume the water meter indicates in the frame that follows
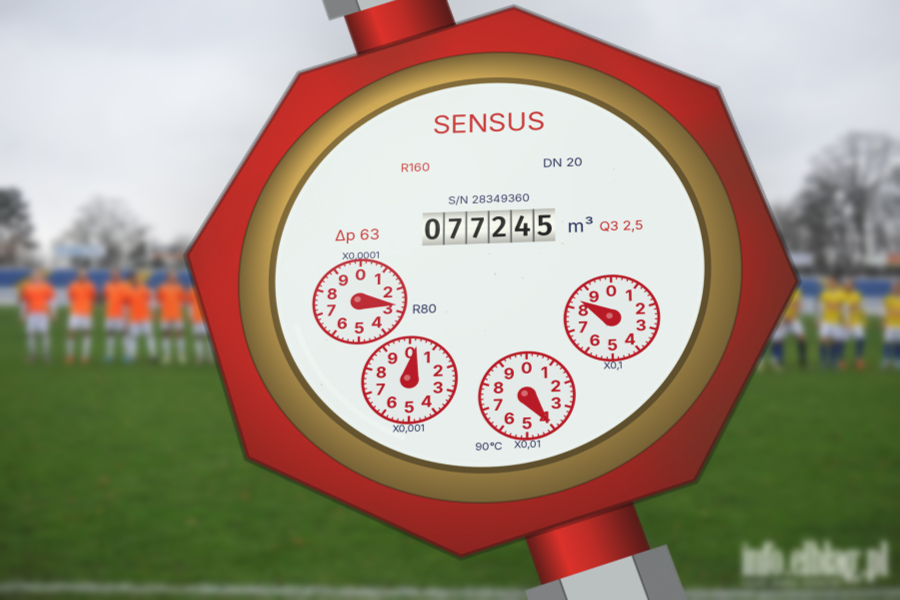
77245.8402 m³
